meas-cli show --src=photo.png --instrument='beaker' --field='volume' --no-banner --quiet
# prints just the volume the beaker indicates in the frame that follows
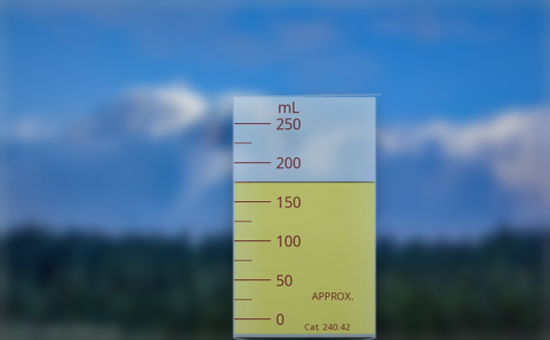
175 mL
